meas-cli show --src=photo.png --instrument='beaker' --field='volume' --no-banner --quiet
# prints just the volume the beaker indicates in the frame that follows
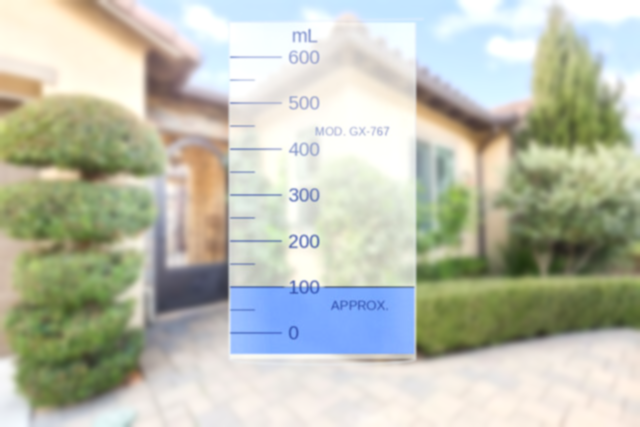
100 mL
